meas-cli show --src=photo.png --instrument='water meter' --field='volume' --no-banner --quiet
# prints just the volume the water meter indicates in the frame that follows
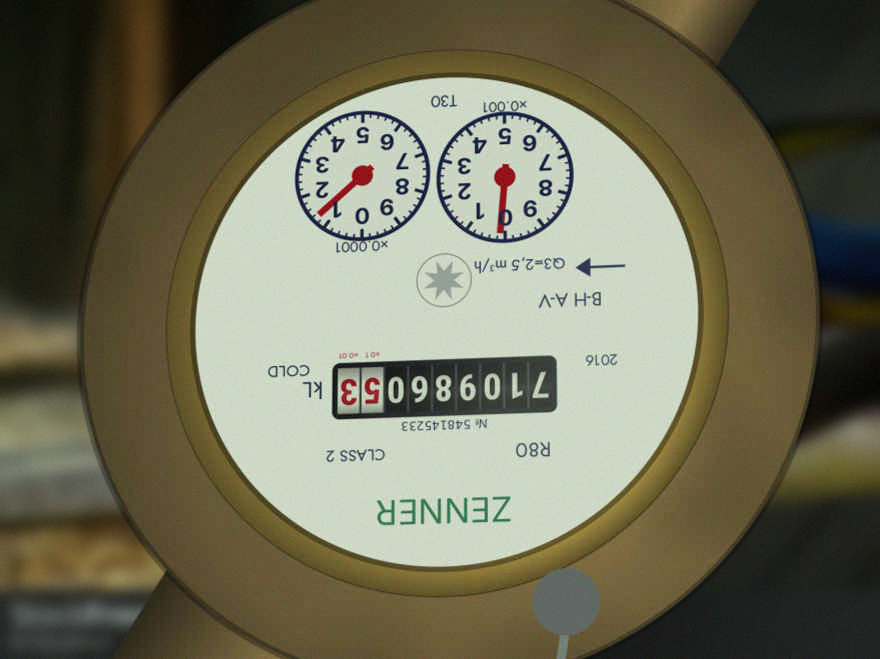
7109860.5301 kL
